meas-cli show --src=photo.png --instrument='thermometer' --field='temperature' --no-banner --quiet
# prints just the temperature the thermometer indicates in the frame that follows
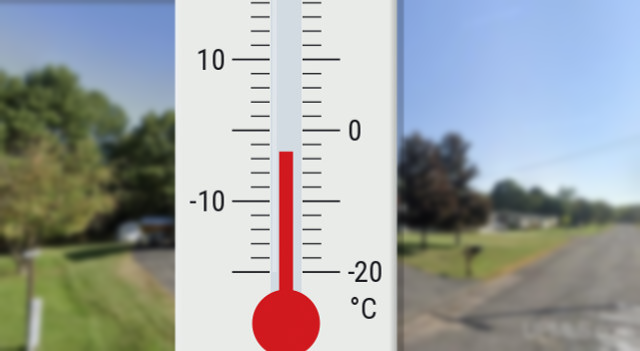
-3 °C
